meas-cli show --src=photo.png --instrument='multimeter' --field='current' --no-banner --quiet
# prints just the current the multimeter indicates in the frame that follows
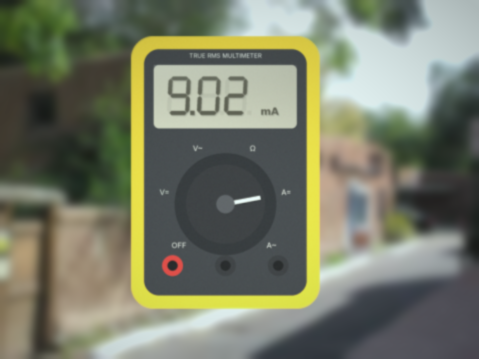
9.02 mA
